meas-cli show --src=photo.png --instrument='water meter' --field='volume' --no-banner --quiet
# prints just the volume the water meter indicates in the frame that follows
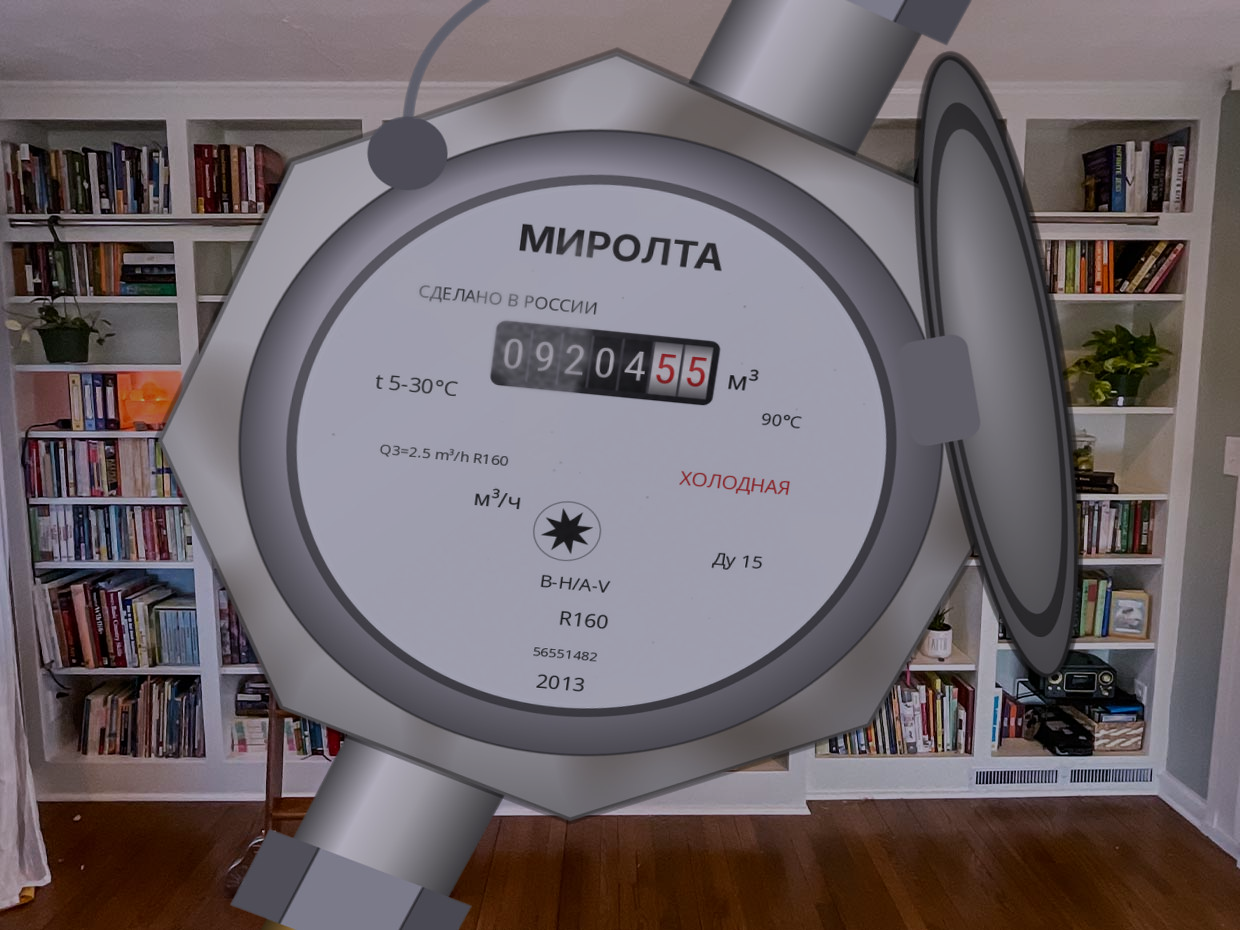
9204.55 m³
